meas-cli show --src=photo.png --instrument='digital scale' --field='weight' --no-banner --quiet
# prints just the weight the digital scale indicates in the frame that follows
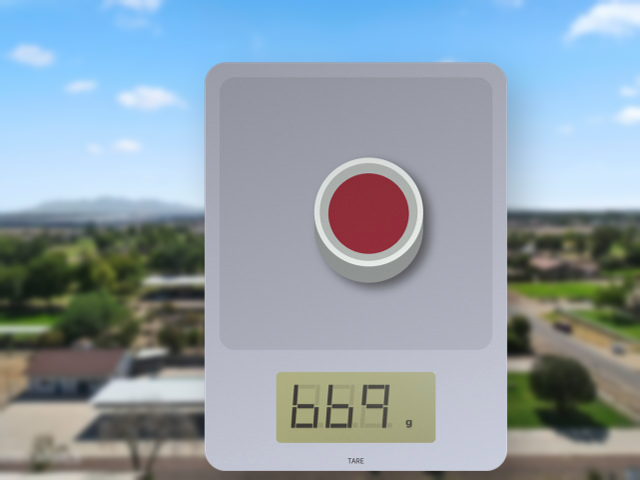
669 g
